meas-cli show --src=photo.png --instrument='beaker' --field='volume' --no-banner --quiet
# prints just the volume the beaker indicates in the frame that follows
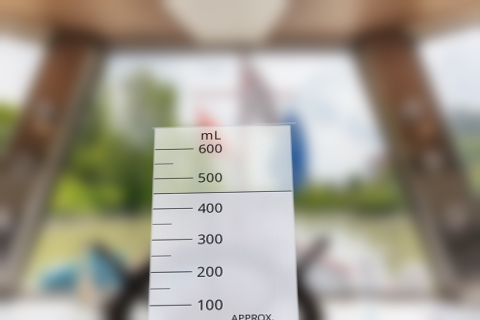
450 mL
